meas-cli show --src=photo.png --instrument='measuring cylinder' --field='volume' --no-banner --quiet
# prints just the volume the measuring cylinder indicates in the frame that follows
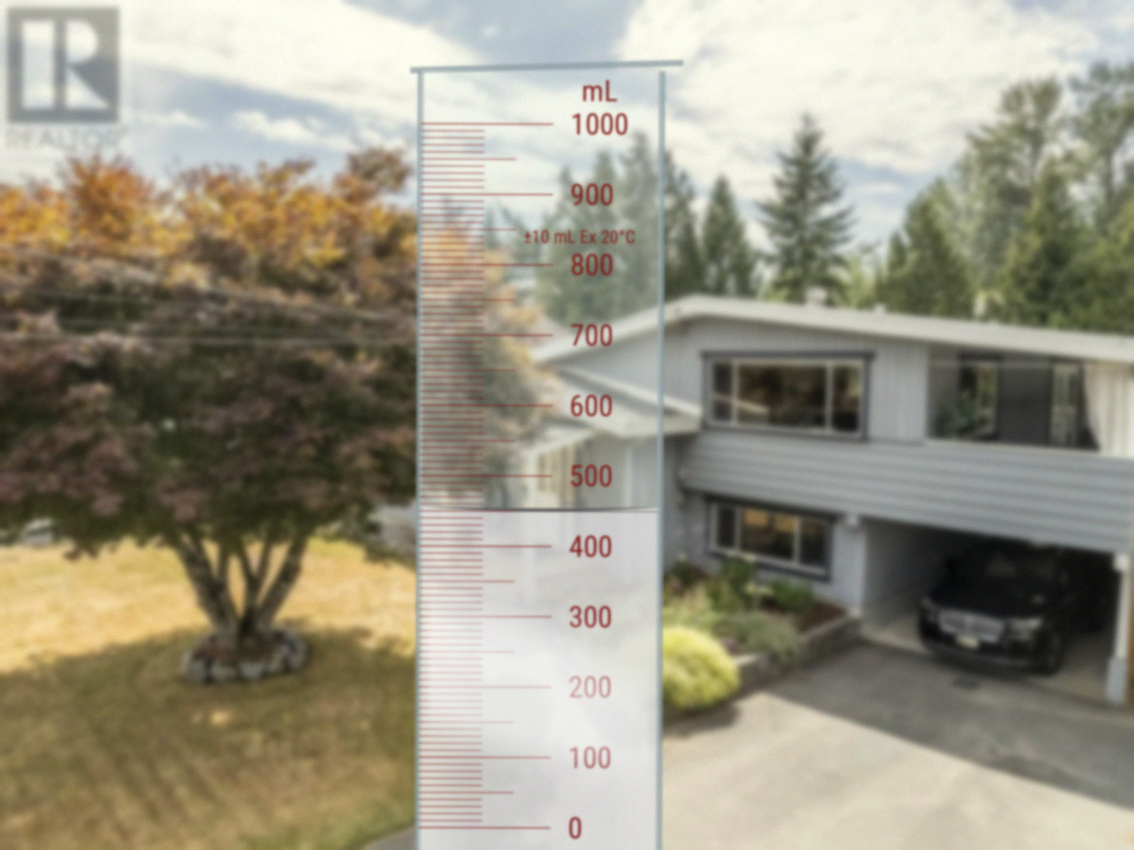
450 mL
